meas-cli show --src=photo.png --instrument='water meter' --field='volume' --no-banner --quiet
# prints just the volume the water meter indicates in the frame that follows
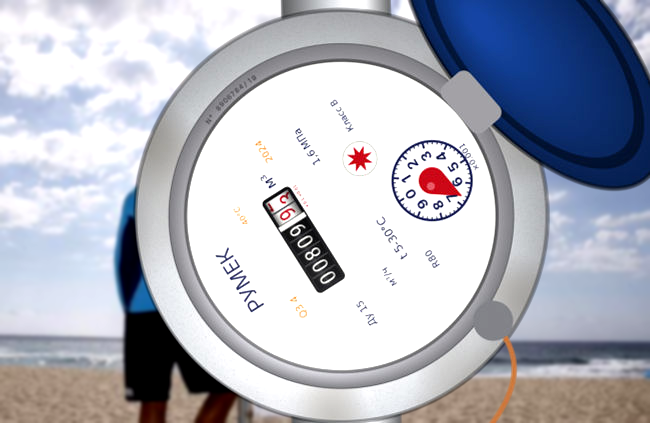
809.926 m³
